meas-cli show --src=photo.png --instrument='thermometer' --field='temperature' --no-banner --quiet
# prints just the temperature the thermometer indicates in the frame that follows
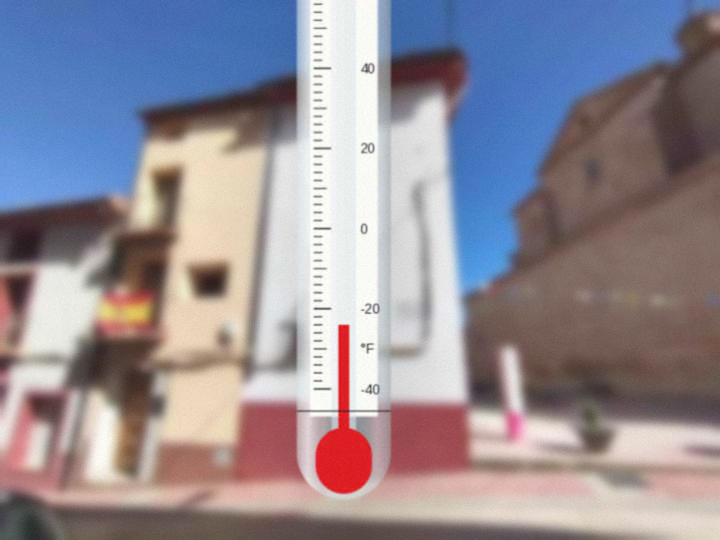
-24 °F
